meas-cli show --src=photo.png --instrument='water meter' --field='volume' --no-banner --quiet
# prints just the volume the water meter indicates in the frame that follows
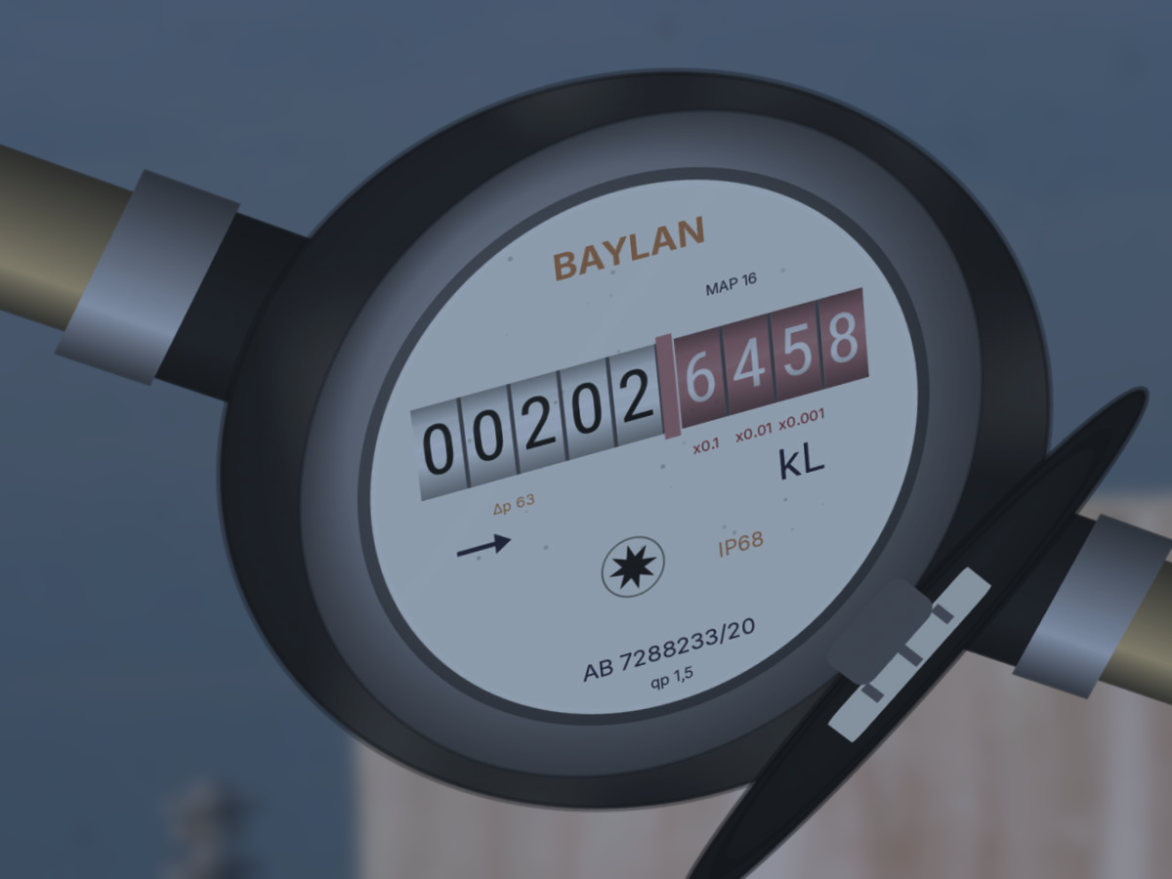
202.6458 kL
